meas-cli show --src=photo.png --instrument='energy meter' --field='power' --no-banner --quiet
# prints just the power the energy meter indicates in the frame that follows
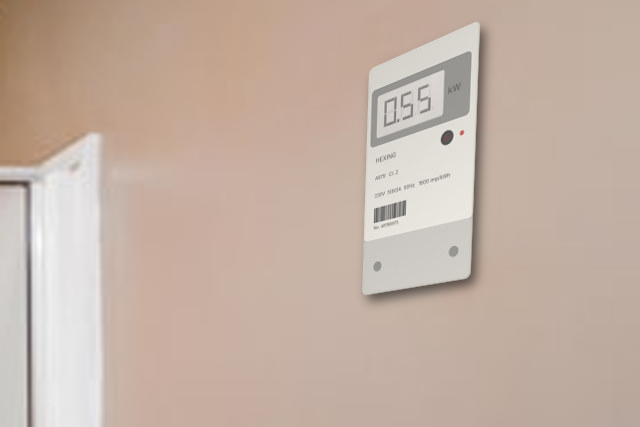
0.55 kW
